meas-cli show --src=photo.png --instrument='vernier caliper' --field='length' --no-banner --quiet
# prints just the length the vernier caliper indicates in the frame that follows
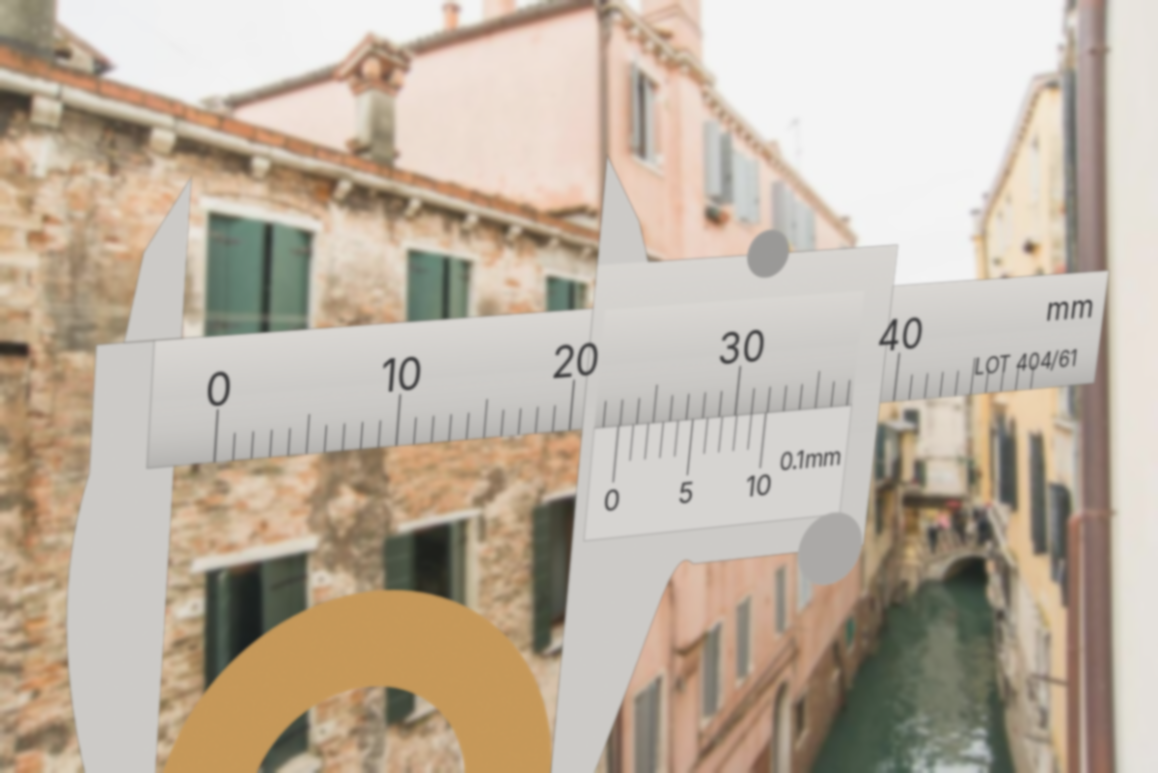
22.9 mm
